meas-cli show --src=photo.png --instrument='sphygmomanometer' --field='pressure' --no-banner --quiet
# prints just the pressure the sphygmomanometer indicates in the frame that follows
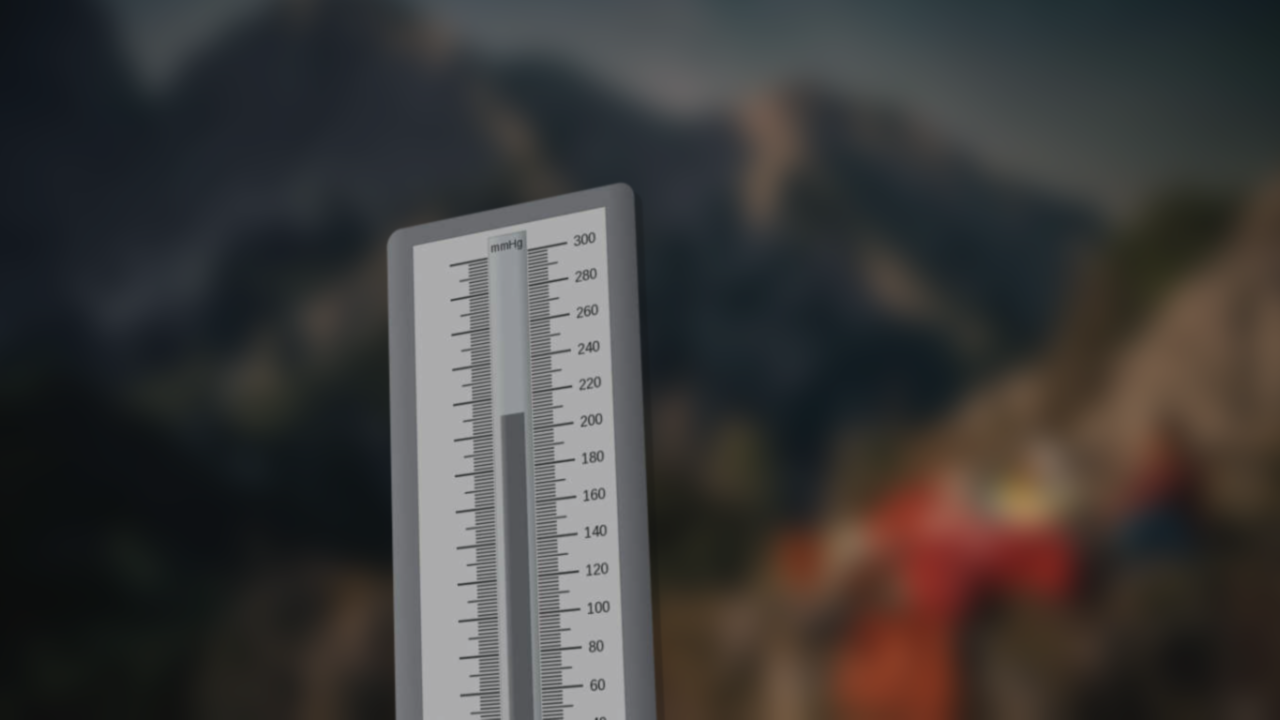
210 mmHg
